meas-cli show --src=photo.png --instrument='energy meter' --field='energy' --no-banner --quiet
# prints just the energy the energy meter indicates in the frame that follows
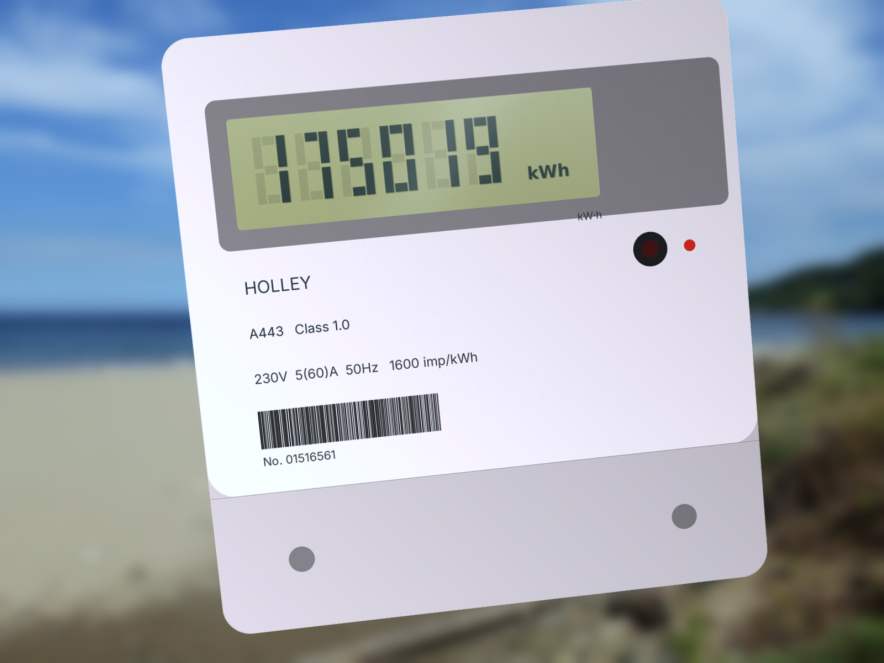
175019 kWh
